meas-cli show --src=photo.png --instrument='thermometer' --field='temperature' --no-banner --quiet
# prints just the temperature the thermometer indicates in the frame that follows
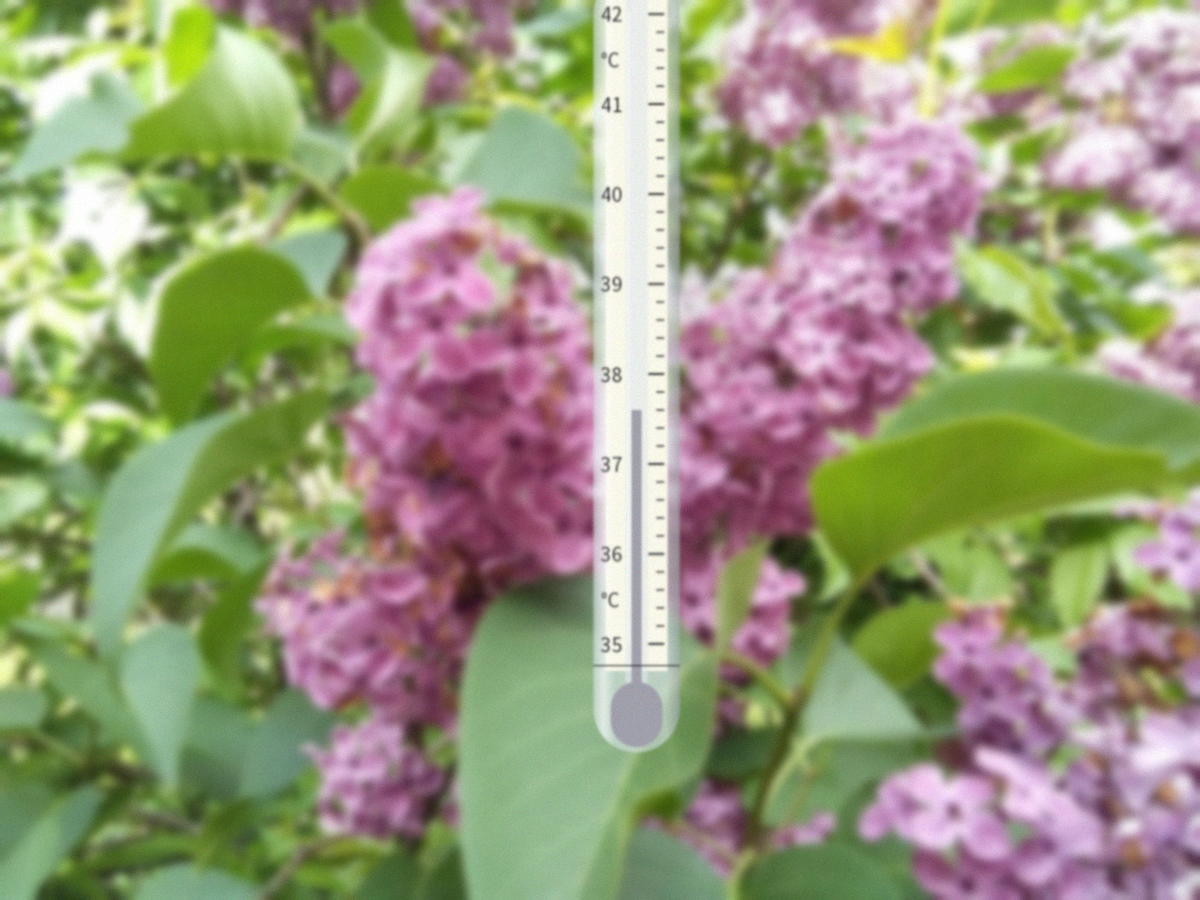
37.6 °C
